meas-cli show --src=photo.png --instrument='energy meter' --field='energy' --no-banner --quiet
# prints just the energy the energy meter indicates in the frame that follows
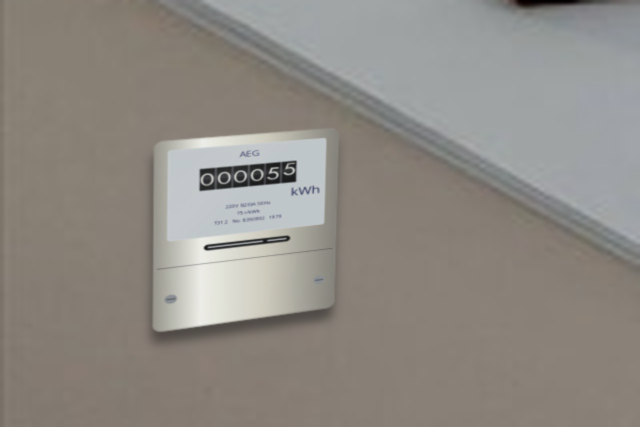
55 kWh
